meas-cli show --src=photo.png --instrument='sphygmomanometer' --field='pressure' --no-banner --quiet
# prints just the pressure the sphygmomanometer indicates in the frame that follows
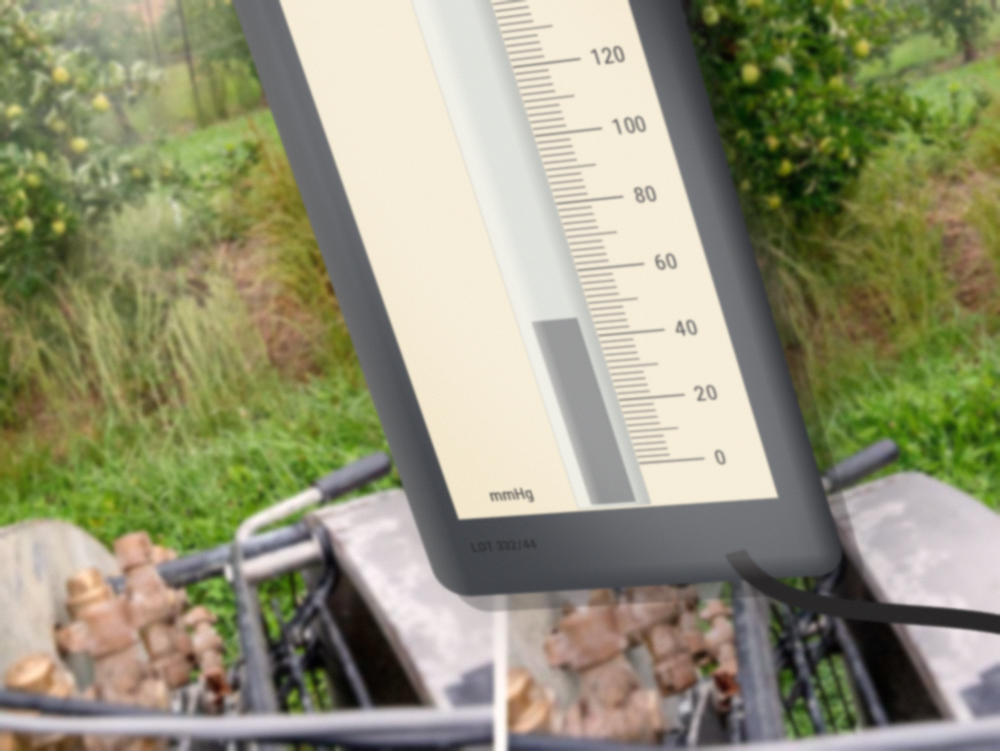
46 mmHg
